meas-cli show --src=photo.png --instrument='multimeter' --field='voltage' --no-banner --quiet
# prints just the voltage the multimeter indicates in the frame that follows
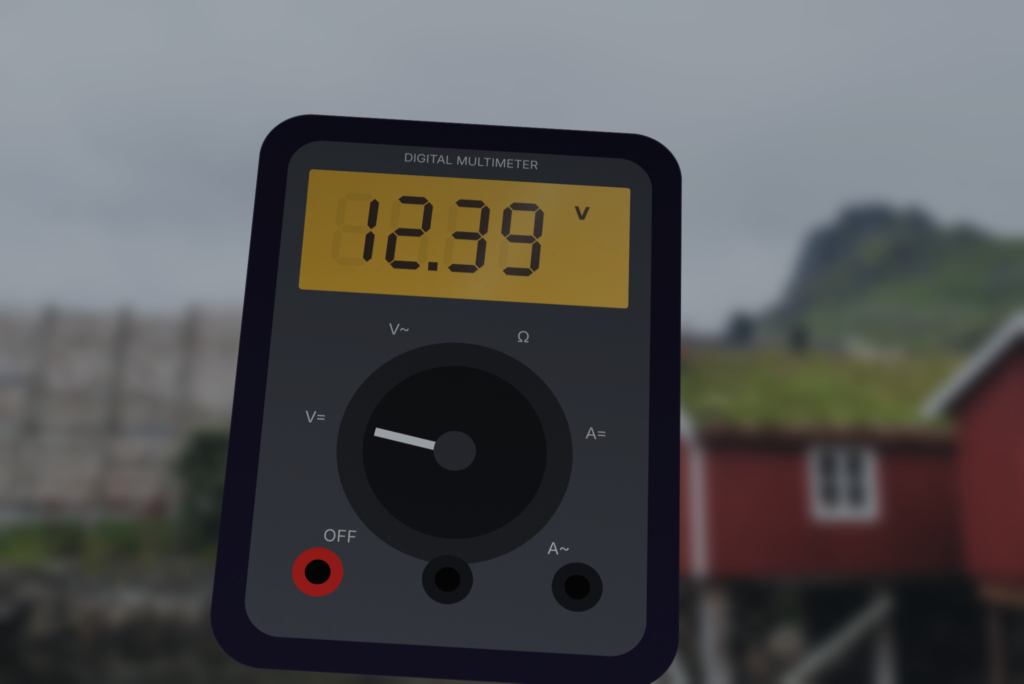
12.39 V
